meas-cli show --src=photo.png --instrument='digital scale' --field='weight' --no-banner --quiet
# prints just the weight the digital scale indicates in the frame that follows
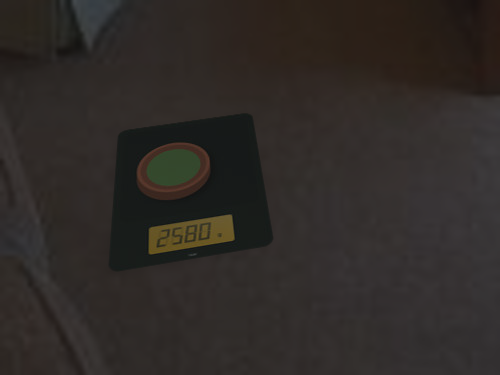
2580 g
